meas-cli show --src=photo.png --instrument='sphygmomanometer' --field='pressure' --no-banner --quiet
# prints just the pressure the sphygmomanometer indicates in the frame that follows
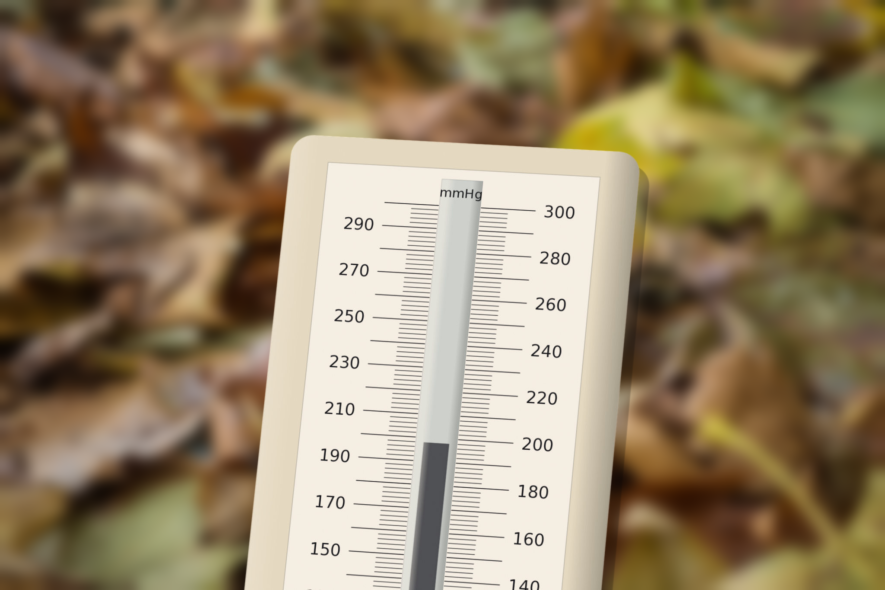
198 mmHg
